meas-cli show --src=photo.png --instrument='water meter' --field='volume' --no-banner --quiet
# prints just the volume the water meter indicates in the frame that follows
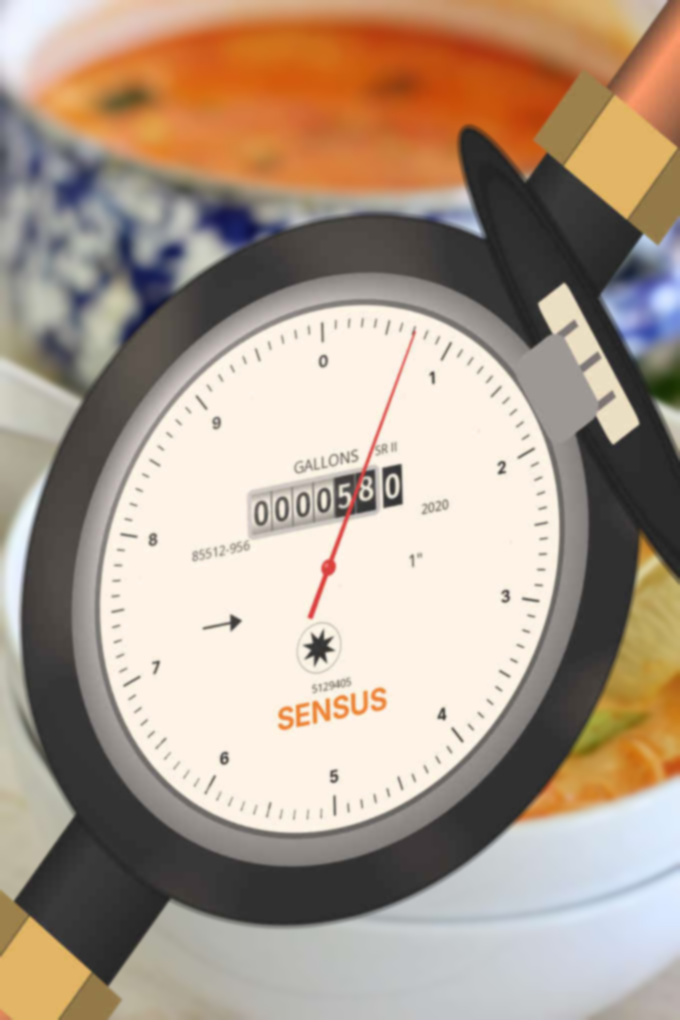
580.7 gal
